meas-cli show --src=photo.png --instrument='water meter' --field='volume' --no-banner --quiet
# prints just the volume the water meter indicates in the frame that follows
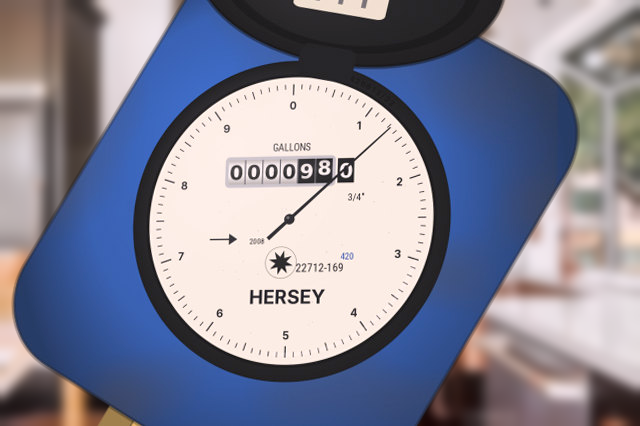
981.3 gal
